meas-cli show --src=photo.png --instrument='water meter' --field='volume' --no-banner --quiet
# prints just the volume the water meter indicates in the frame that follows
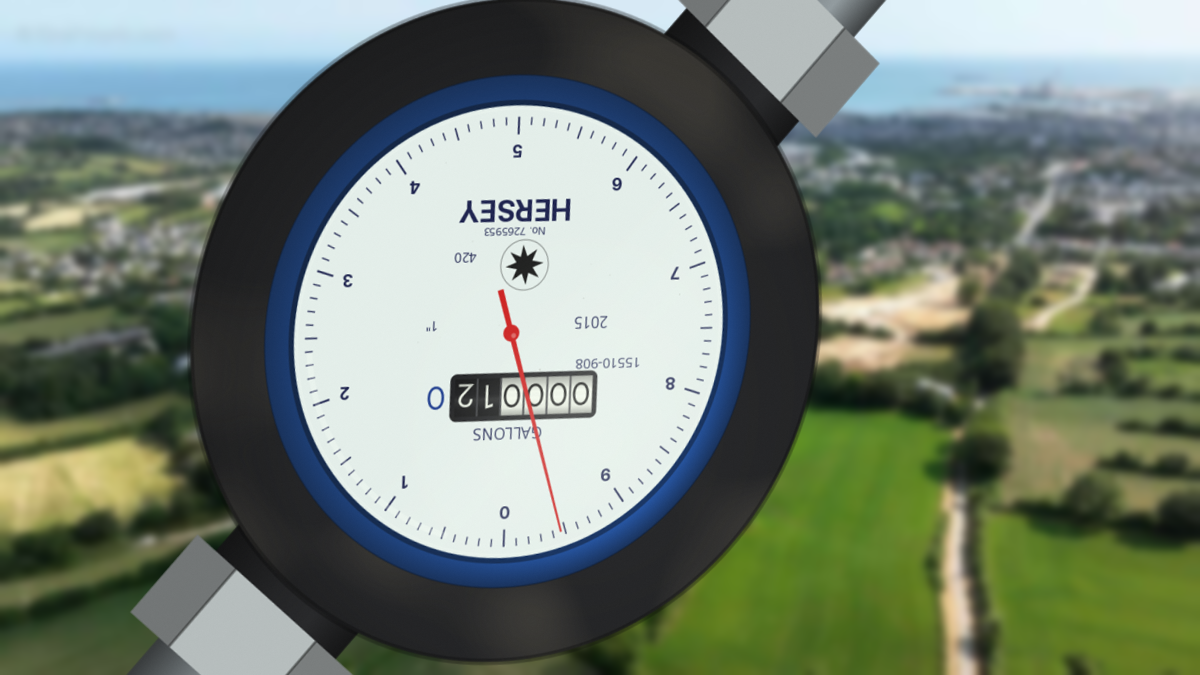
119.5 gal
